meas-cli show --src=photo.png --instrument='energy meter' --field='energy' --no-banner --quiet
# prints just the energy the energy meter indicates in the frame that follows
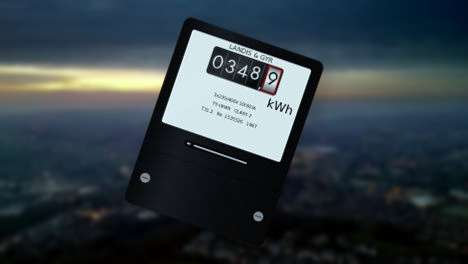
348.9 kWh
